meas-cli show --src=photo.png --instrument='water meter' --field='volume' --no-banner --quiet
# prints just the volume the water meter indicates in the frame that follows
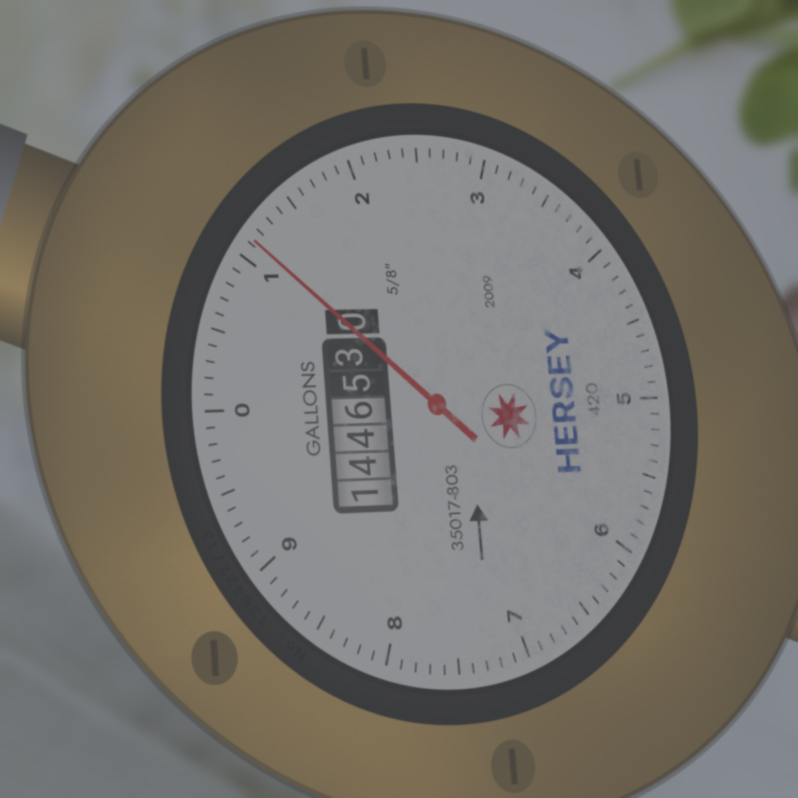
1446531.1 gal
